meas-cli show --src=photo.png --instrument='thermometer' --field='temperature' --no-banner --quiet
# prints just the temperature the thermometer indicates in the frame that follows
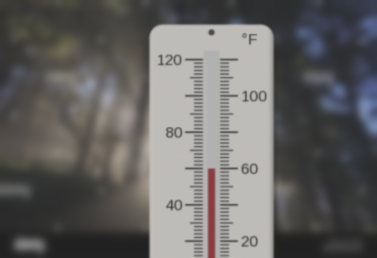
60 °F
